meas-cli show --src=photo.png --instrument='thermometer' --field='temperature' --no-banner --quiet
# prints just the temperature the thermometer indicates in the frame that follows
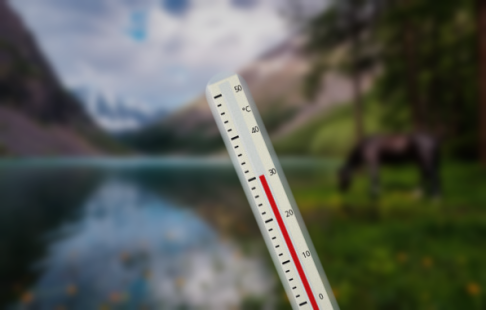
30 °C
